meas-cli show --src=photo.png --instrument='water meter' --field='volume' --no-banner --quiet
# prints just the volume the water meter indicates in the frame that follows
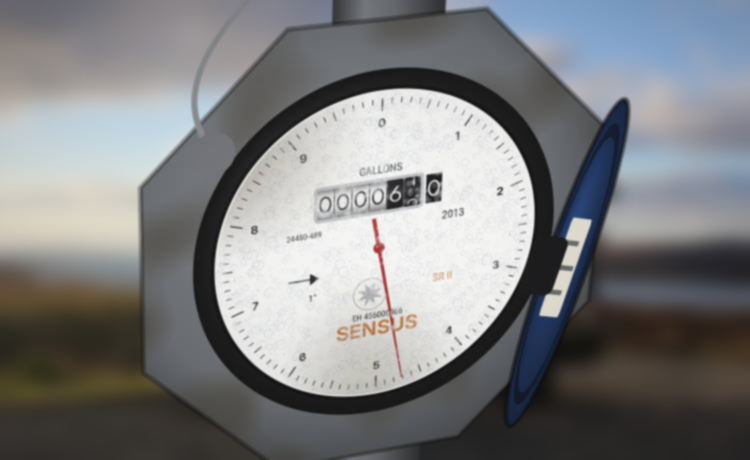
614.7 gal
